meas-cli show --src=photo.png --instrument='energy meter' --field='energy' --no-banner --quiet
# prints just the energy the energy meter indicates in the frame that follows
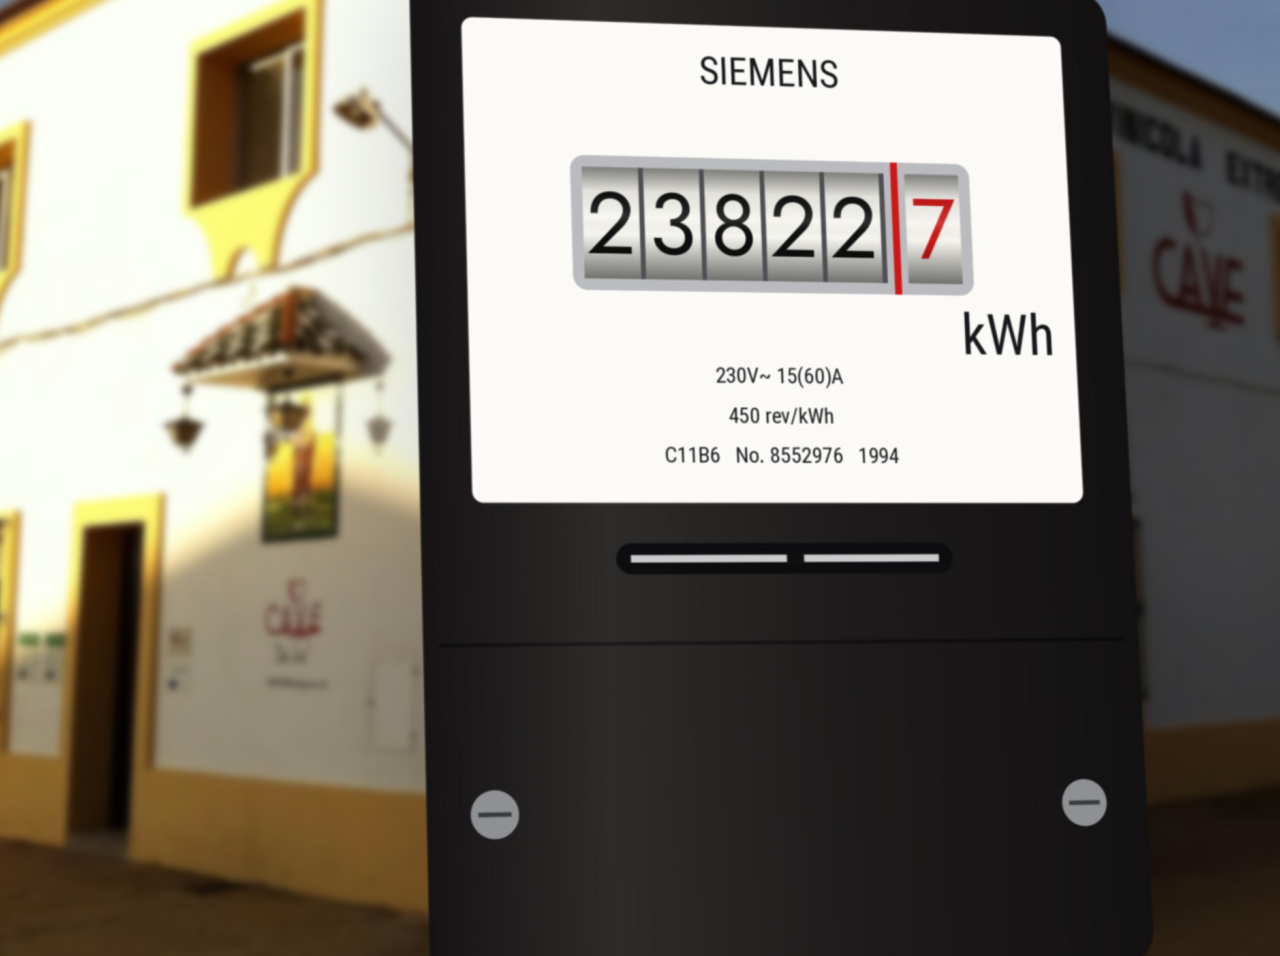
23822.7 kWh
